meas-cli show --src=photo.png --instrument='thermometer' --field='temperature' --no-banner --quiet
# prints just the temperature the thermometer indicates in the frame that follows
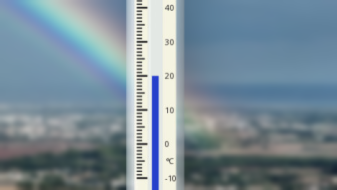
20 °C
